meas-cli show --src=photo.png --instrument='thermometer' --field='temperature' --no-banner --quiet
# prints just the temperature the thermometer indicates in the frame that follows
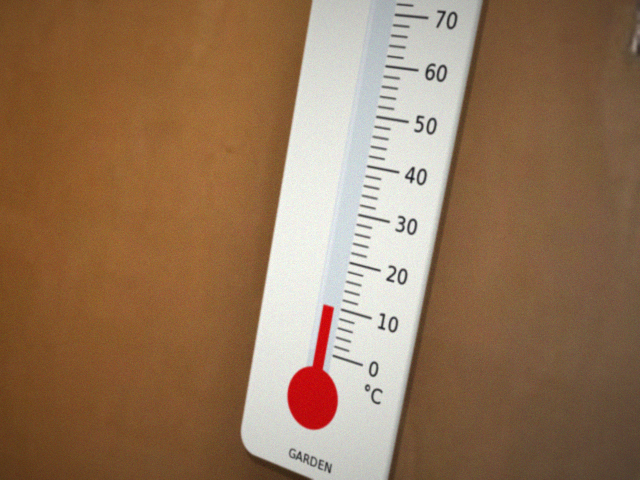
10 °C
